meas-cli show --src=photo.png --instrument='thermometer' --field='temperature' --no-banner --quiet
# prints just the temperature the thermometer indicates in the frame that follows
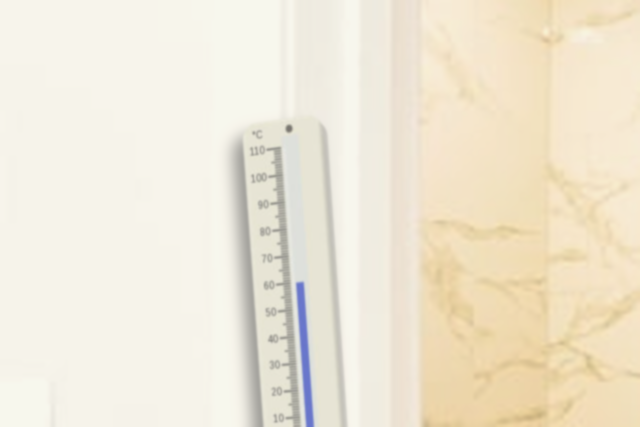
60 °C
